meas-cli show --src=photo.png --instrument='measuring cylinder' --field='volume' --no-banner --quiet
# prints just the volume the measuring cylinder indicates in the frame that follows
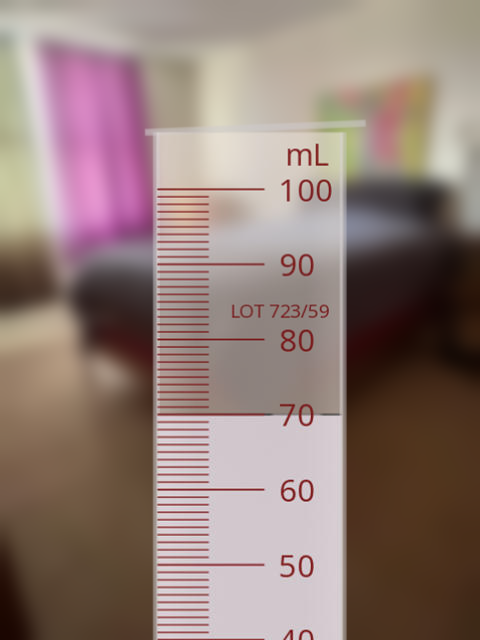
70 mL
